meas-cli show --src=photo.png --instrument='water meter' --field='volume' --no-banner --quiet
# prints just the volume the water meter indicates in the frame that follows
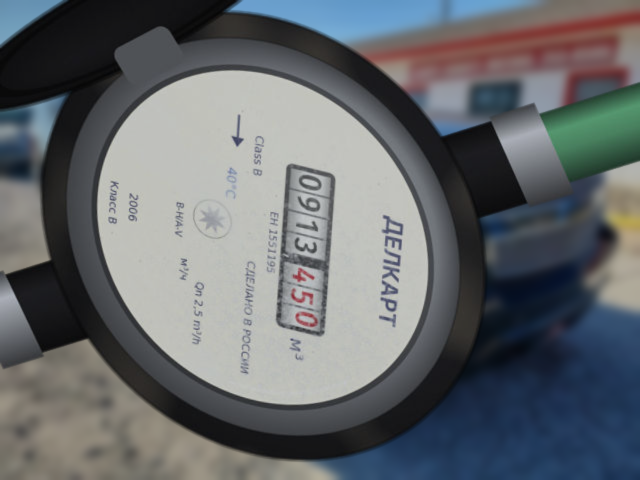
913.450 m³
